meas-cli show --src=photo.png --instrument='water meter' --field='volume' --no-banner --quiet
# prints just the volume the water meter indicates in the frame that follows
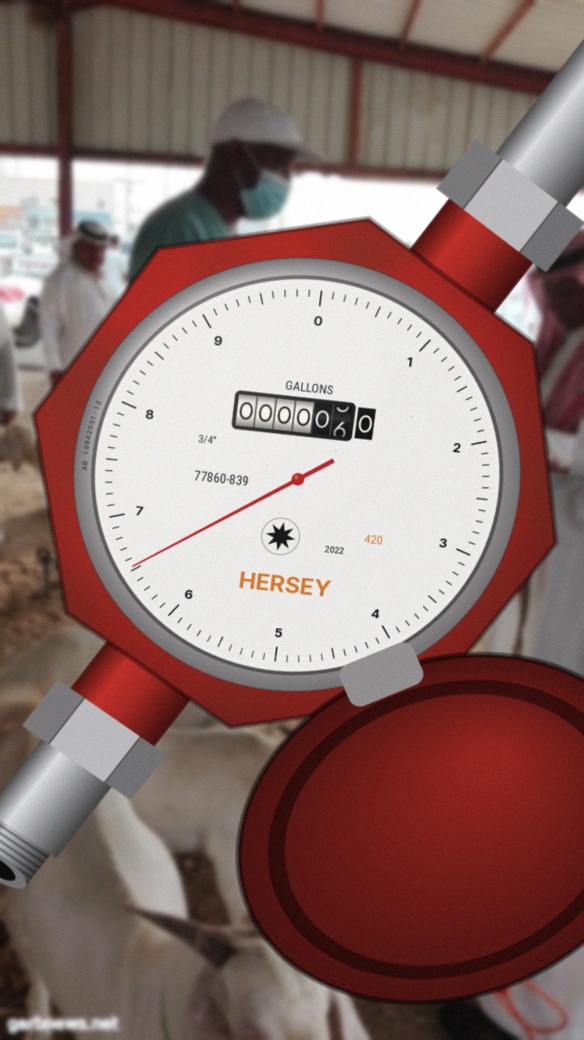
56.5 gal
